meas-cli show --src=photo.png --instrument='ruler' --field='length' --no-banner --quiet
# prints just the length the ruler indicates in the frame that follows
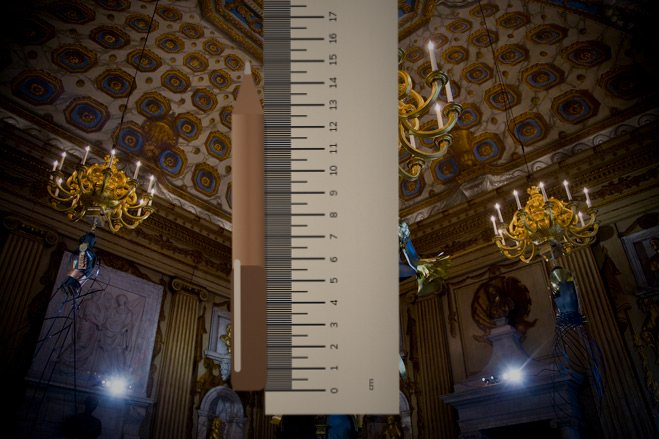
15 cm
